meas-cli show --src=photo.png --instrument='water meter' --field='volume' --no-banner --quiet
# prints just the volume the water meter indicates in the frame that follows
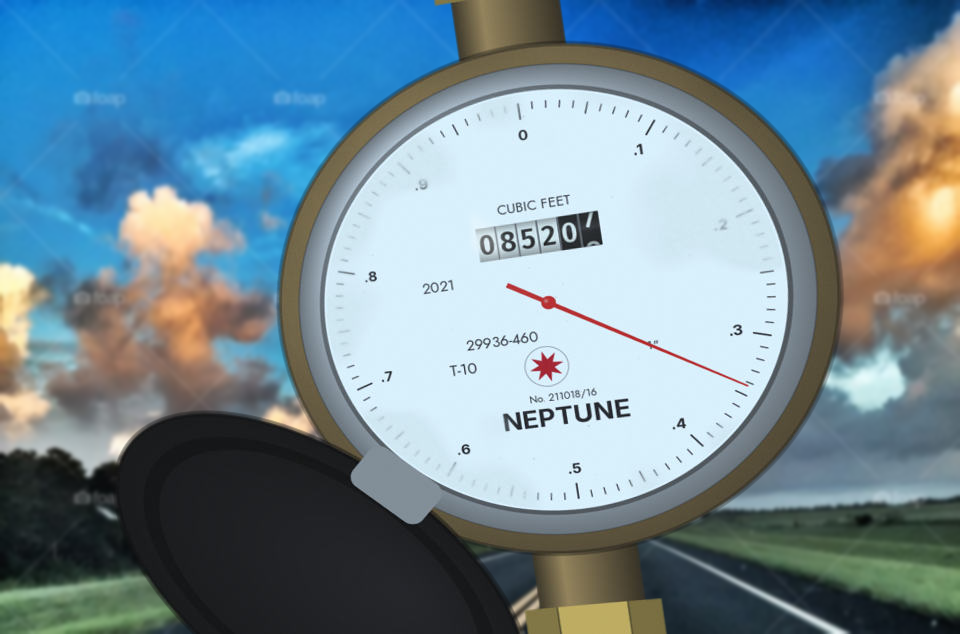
85207.34 ft³
